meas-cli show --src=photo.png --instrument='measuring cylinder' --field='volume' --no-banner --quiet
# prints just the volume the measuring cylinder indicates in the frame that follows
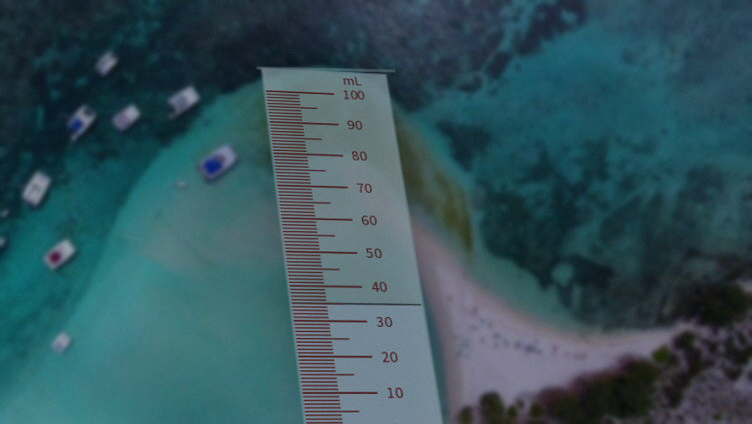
35 mL
